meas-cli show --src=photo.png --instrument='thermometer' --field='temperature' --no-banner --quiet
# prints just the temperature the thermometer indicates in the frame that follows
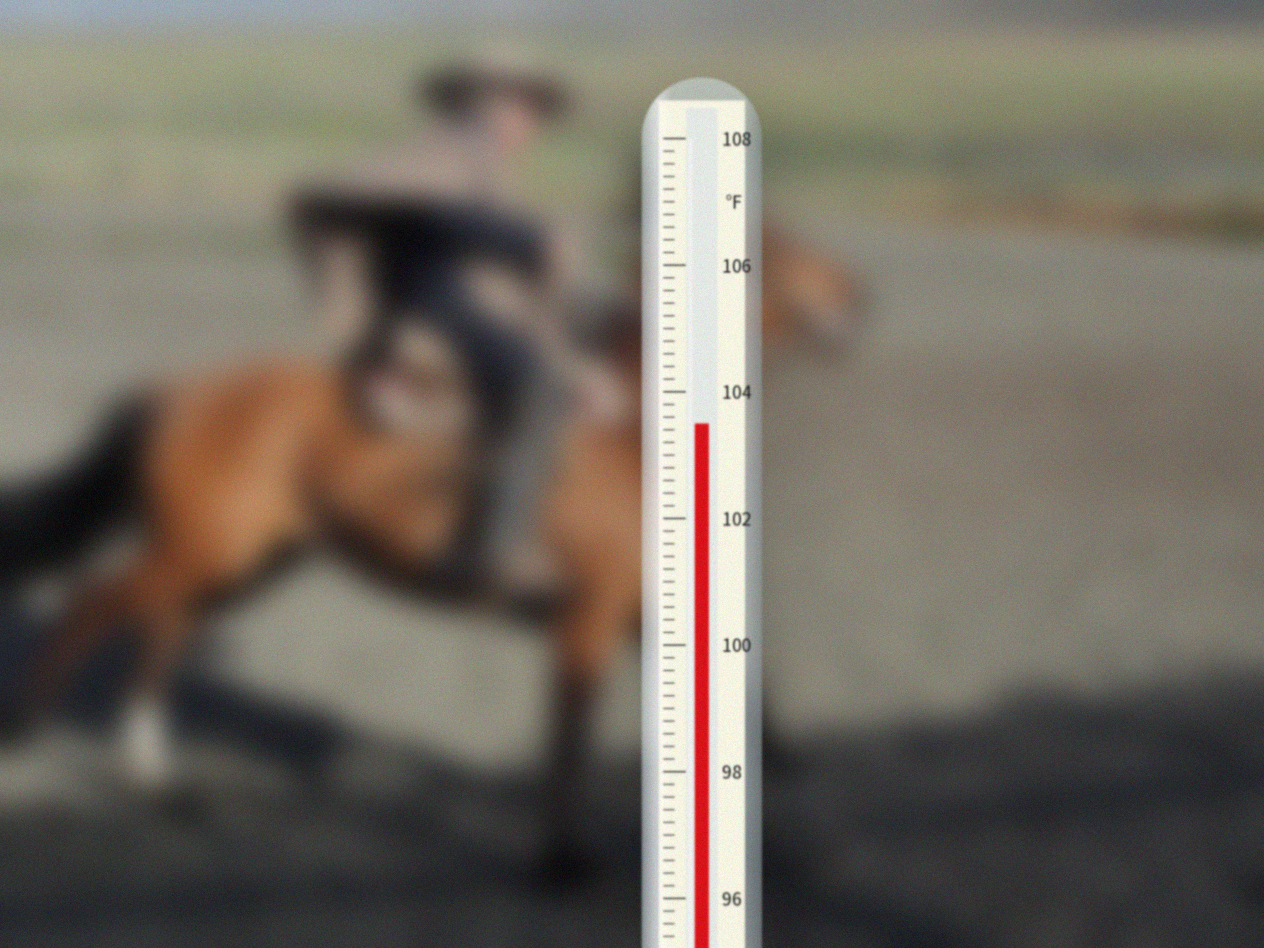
103.5 °F
